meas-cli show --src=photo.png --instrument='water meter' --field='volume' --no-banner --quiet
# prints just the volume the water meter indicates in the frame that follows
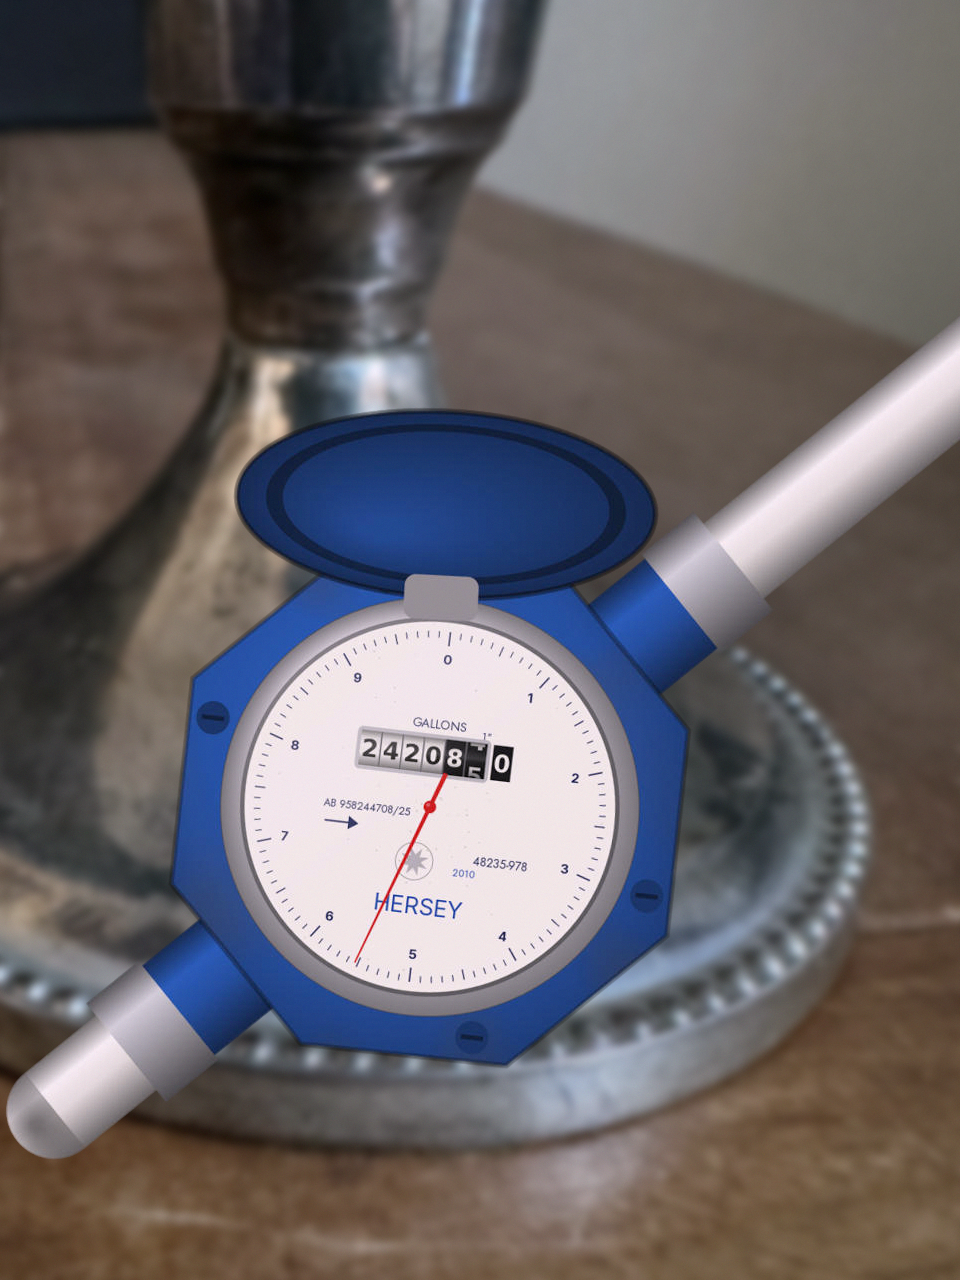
2420845.5 gal
